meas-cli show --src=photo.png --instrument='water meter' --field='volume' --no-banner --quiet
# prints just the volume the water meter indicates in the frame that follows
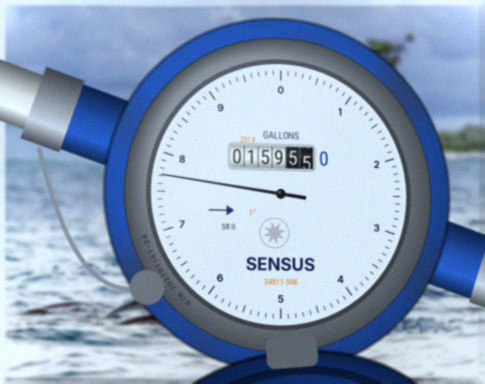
159547.7 gal
